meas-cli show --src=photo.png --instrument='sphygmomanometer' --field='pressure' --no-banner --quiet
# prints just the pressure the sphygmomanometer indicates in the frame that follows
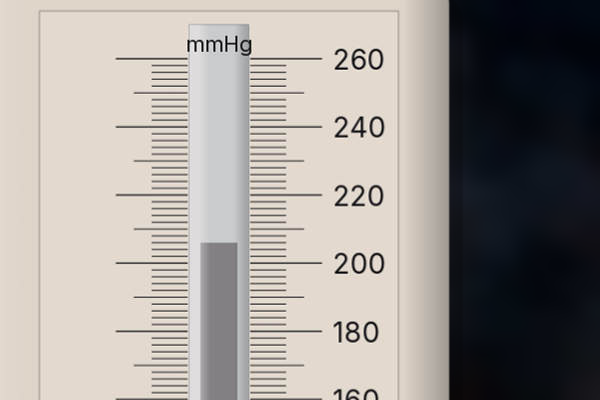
206 mmHg
